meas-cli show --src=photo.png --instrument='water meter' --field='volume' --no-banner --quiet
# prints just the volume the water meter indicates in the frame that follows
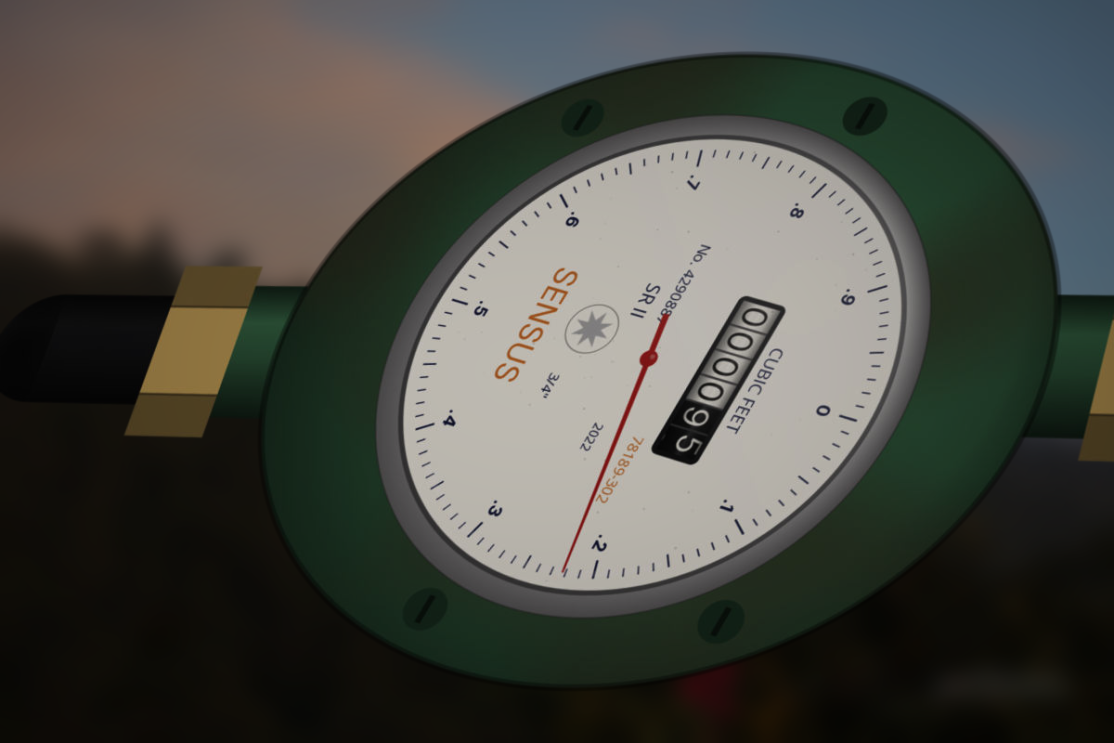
95.22 ft³
